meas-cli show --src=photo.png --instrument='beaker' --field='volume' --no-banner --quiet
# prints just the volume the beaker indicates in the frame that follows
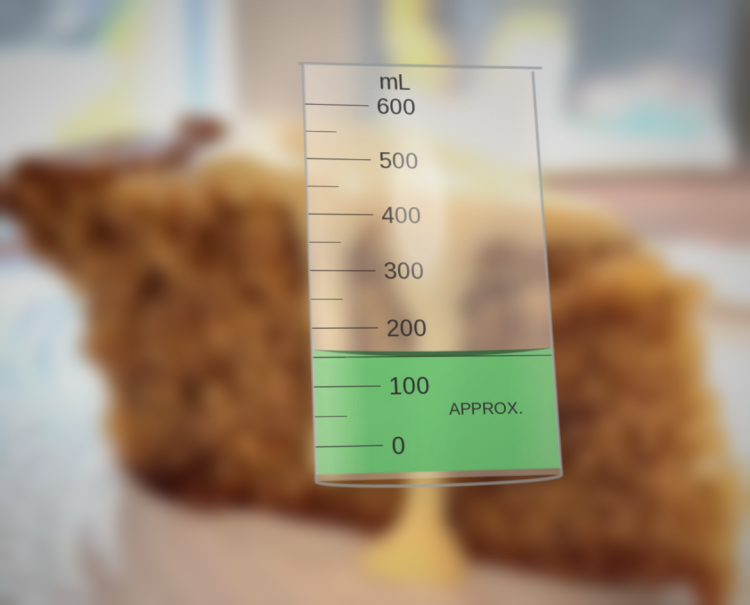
150 mL
